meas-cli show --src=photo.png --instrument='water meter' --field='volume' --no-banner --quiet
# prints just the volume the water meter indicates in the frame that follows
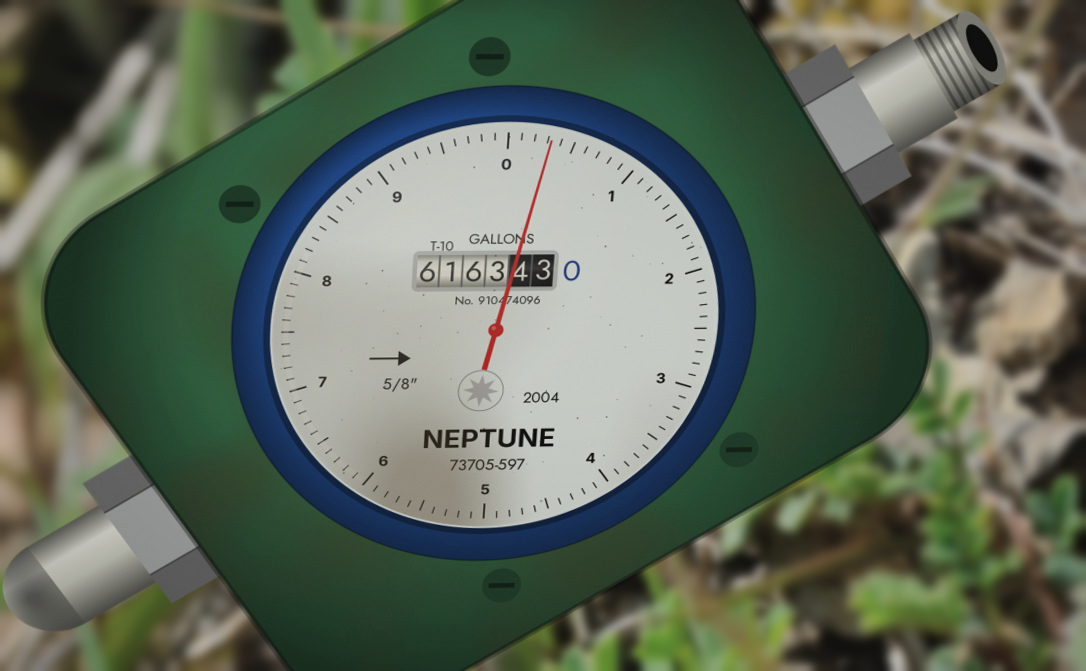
6163430.3 gal
